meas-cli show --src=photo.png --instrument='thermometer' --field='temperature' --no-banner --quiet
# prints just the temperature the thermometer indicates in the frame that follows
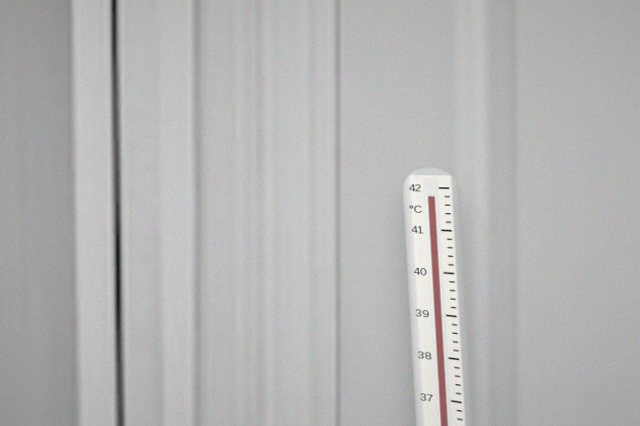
41.8 °C
